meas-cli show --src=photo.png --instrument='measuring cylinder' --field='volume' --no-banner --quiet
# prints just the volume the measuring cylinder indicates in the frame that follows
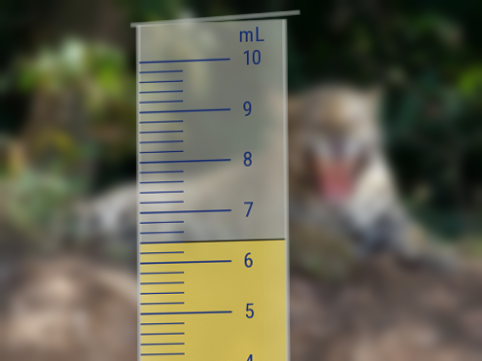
6.4 mL
